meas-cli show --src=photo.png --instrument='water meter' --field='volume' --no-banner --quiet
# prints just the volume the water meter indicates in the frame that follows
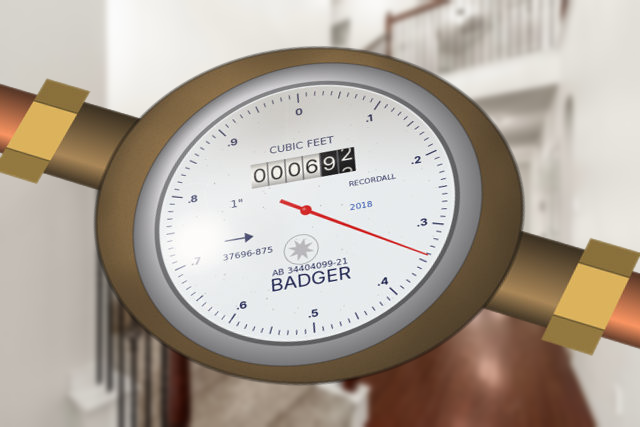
692.34 ft³
